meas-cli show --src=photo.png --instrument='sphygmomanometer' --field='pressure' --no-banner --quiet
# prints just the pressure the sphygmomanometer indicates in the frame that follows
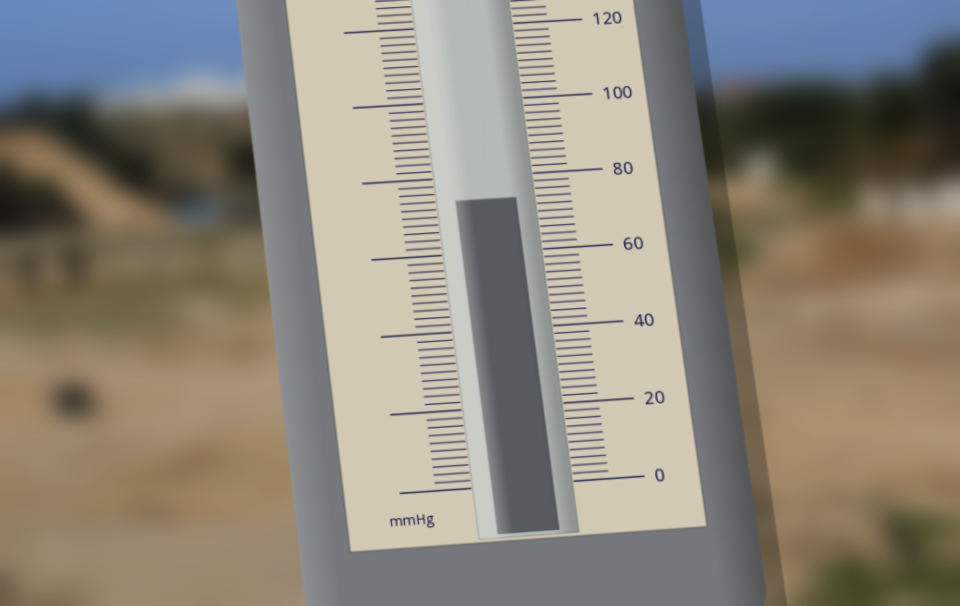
74 mmHg
